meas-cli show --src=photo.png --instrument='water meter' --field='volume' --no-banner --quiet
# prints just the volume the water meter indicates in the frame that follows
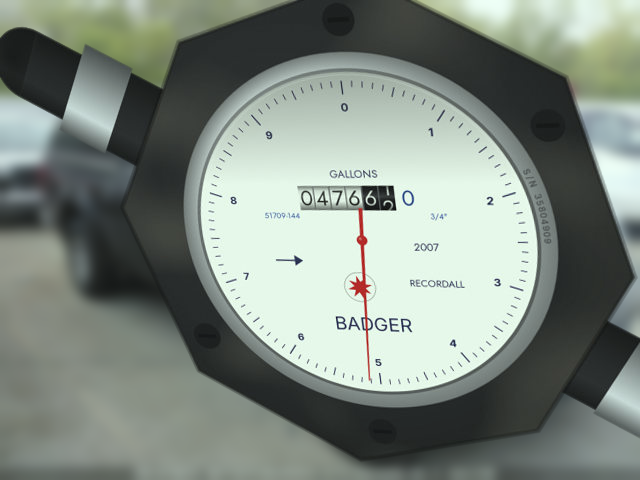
476615.1 gal
